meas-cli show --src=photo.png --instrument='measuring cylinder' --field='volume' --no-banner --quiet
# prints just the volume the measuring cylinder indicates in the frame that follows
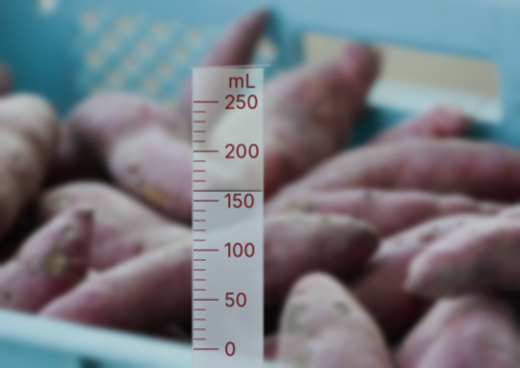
160 mL
